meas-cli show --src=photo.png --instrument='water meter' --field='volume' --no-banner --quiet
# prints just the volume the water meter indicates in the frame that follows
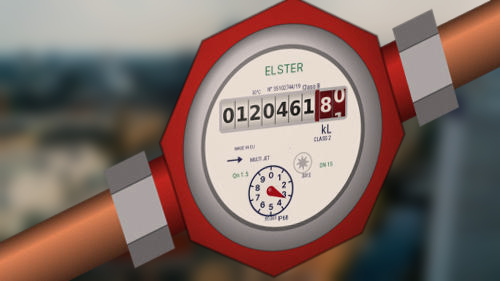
120461.803 kL
